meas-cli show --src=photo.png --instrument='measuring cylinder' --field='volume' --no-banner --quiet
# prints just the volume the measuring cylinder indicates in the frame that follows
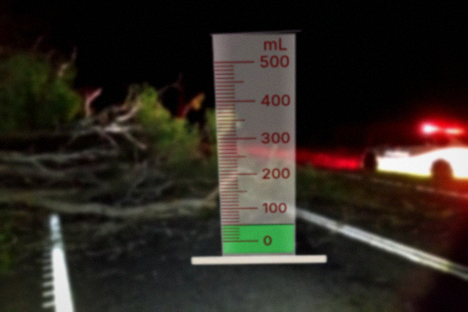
50 mL
